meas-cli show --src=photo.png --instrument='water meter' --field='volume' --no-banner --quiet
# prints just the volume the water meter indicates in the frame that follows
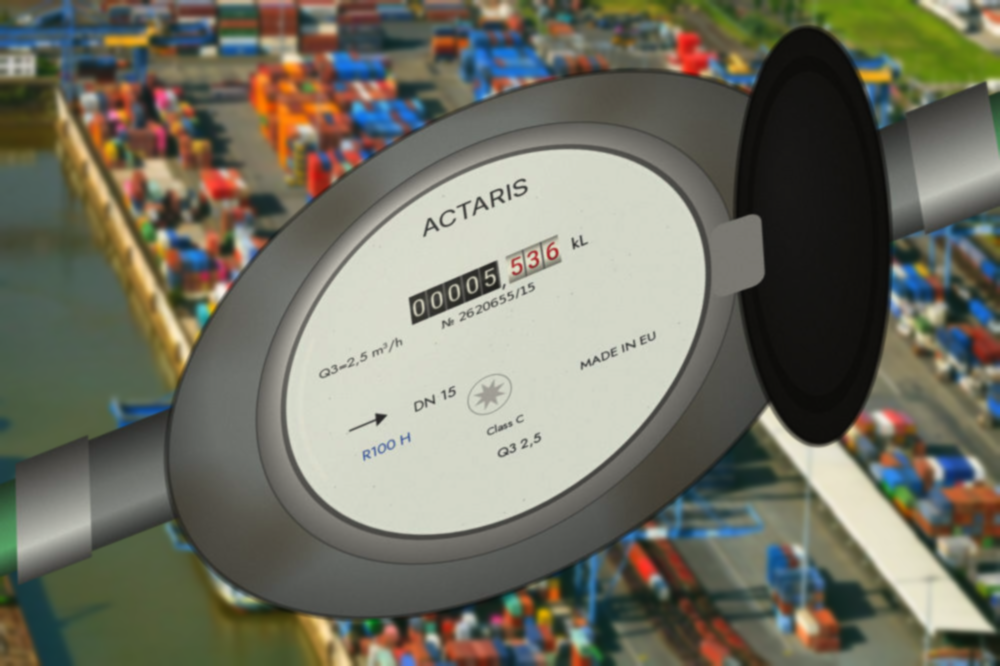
5.536 kL
